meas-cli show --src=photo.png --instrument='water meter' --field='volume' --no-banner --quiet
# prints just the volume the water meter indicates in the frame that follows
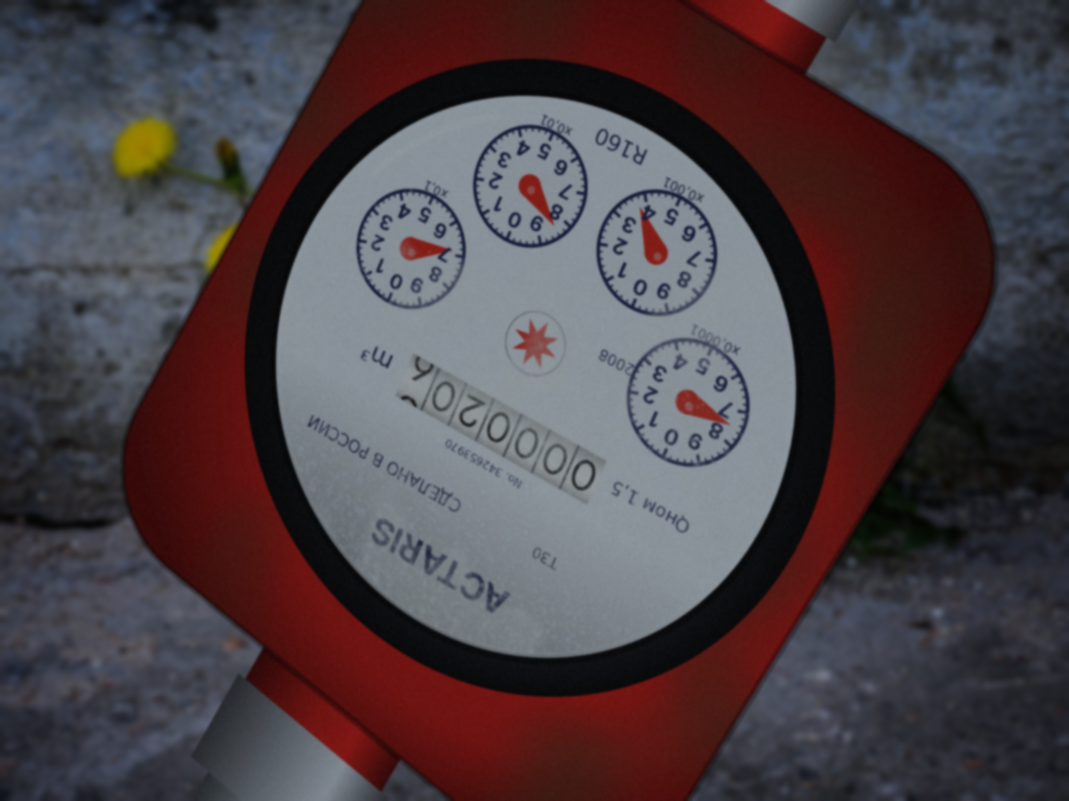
205.6837 m³
